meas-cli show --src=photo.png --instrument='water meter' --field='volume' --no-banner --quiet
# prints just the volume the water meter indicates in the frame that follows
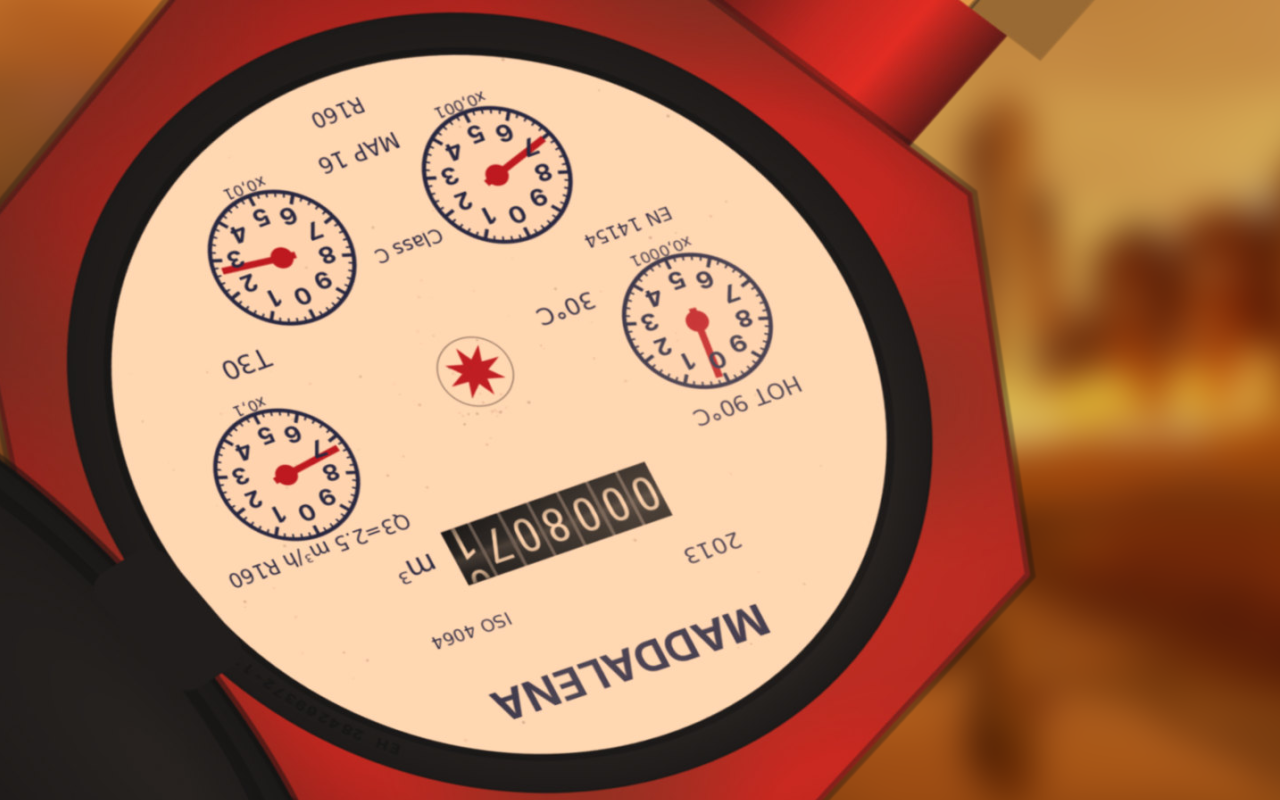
8070.7270 m³
